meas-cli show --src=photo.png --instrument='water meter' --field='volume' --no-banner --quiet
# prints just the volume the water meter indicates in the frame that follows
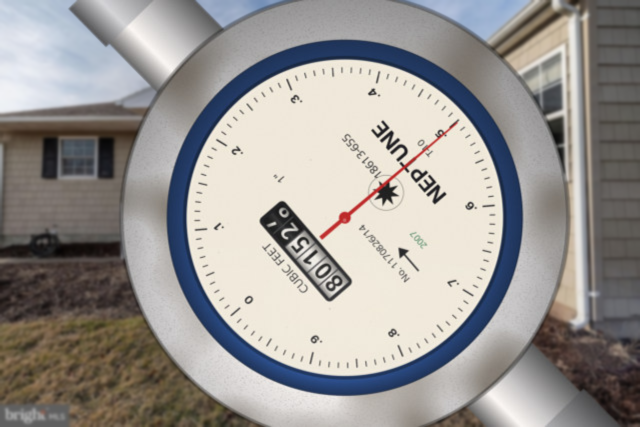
801527.50 ft³
